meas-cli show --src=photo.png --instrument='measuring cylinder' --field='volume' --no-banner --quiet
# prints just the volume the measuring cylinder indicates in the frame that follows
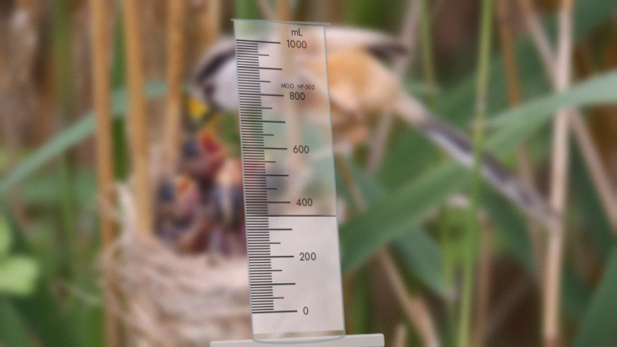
350 mL
